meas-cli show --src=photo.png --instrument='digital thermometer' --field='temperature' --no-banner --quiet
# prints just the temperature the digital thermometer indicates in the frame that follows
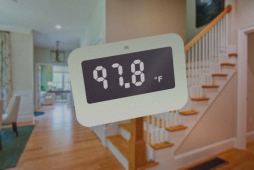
97.8 °F
